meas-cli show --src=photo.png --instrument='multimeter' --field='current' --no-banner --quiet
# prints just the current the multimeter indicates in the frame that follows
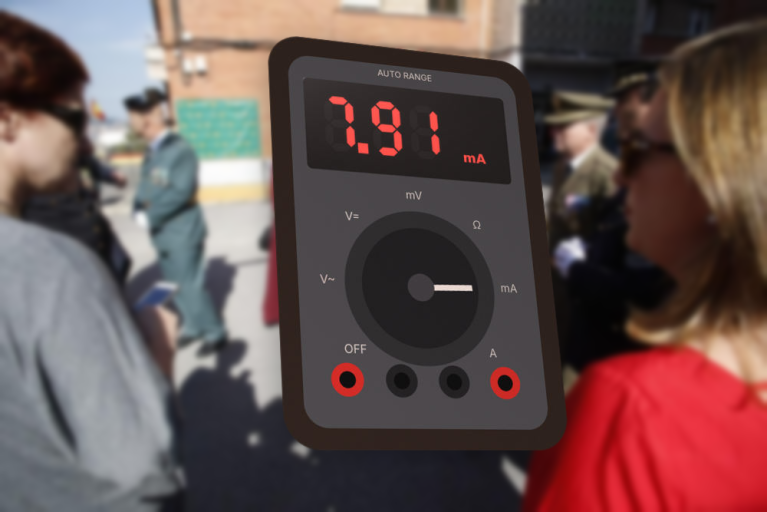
7.91 mA
